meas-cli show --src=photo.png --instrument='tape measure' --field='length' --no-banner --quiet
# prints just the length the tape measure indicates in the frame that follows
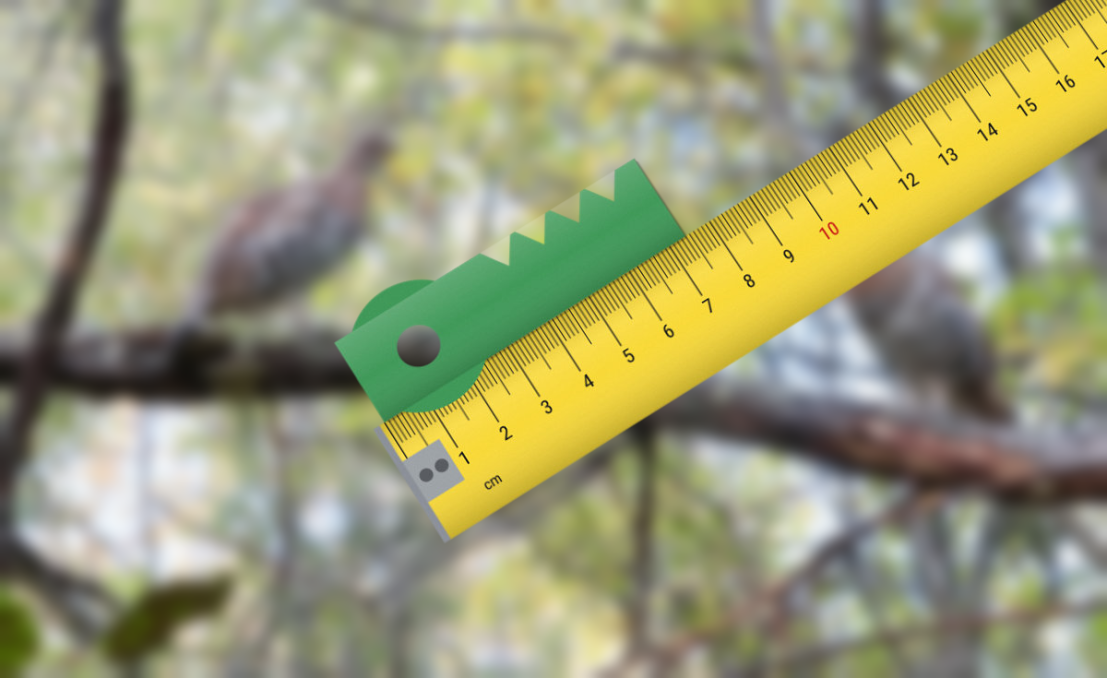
7.4 cm
